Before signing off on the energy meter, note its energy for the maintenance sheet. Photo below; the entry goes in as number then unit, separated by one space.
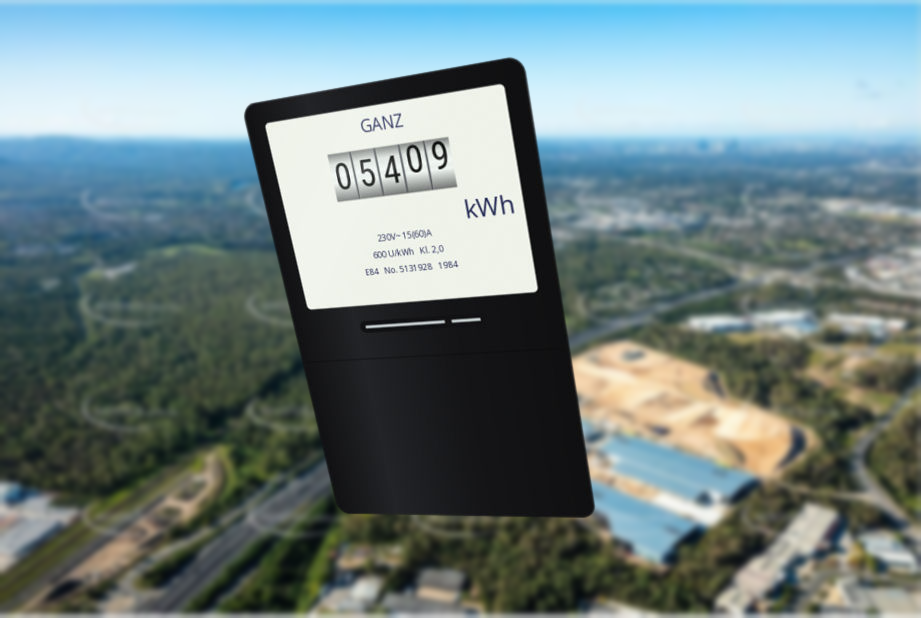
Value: 5409 kWh
